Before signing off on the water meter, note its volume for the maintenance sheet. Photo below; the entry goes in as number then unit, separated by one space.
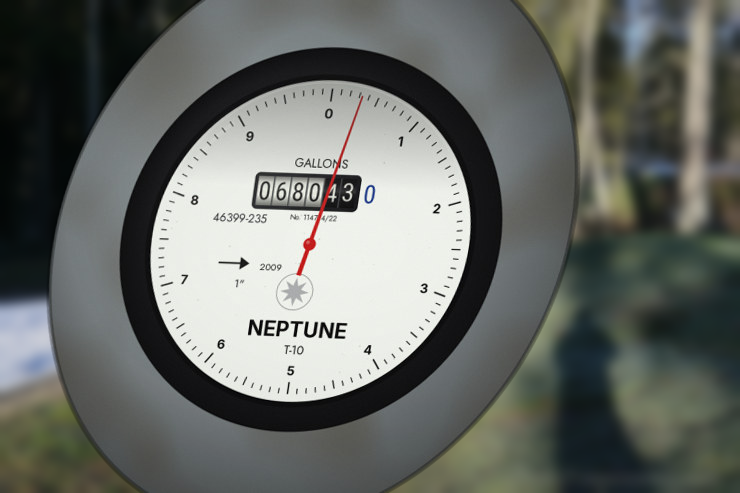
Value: 680430.3 gal
